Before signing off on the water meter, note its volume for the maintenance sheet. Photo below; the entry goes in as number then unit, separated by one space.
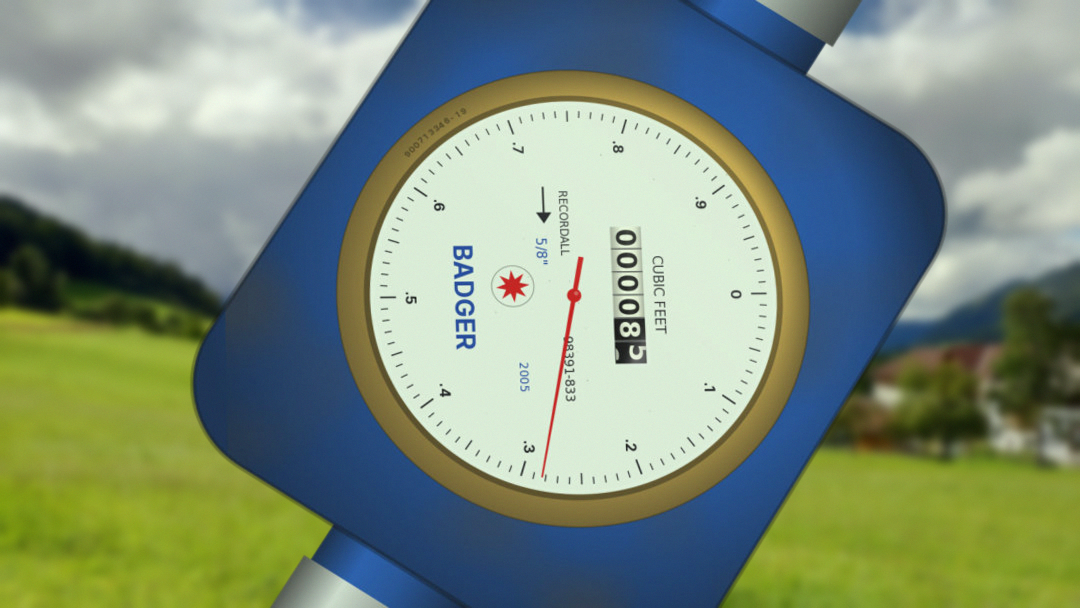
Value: 85.28 ft³
